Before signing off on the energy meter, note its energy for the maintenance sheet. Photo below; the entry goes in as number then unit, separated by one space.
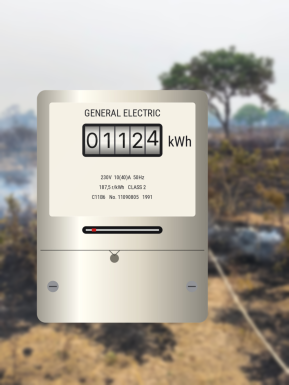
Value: 1124 kWh
